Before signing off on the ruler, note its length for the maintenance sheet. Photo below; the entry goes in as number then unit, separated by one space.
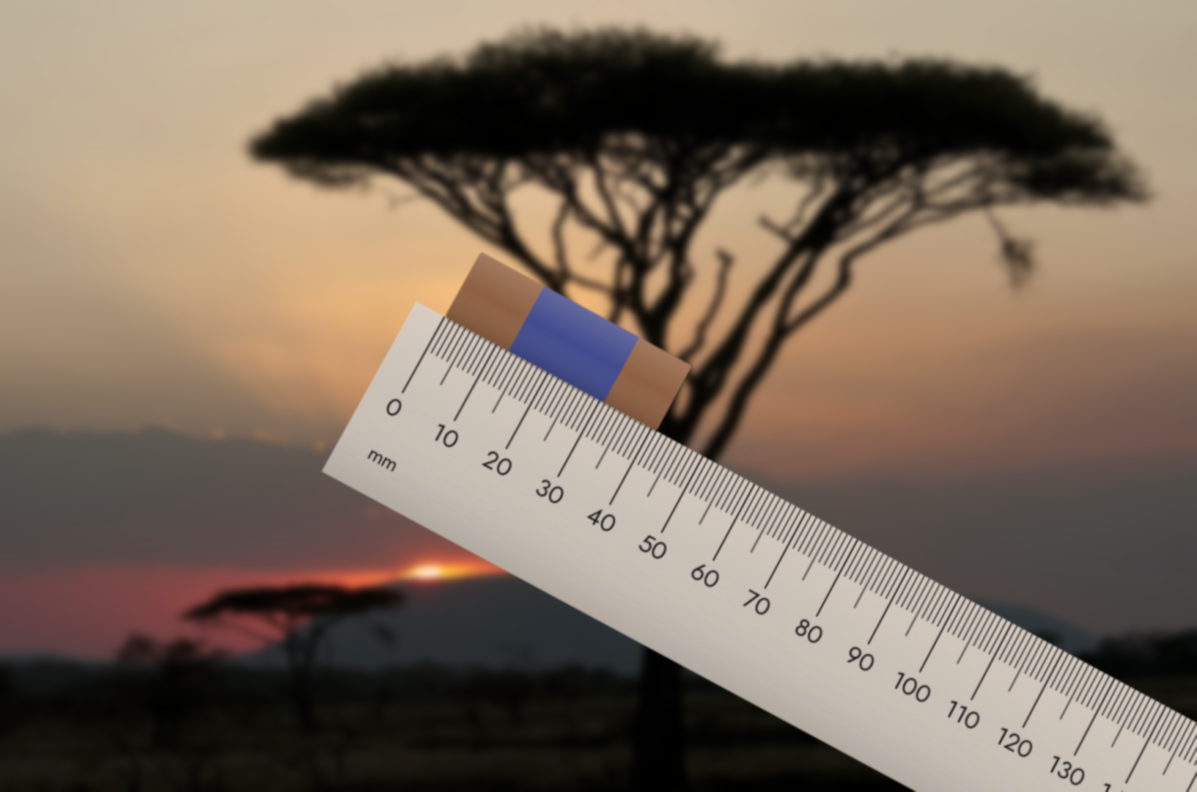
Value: 41 mm
